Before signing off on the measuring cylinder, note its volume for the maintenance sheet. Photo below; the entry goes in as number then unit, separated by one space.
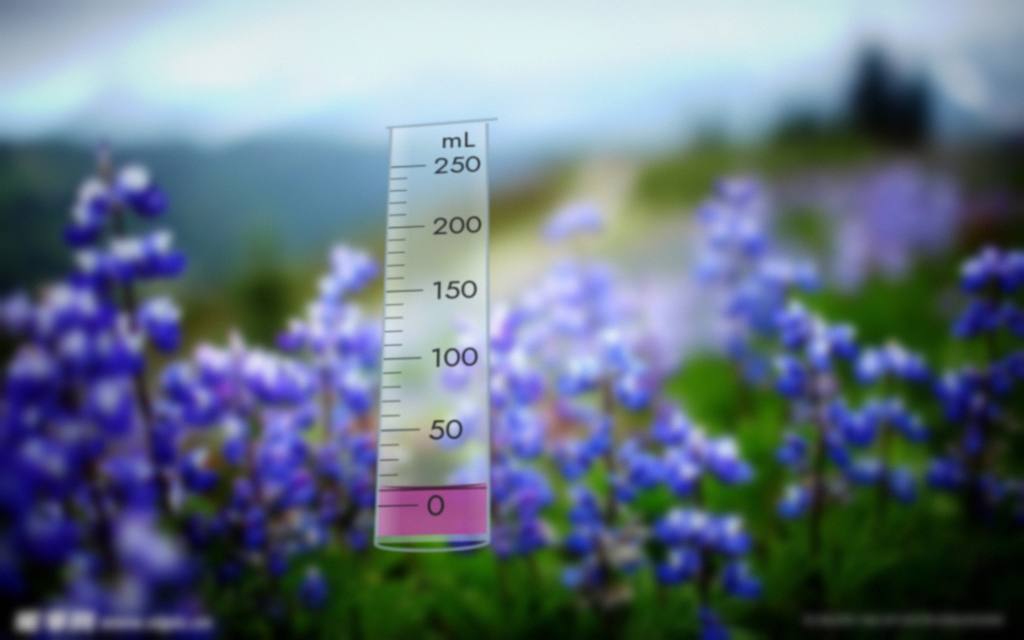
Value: 10 mL
